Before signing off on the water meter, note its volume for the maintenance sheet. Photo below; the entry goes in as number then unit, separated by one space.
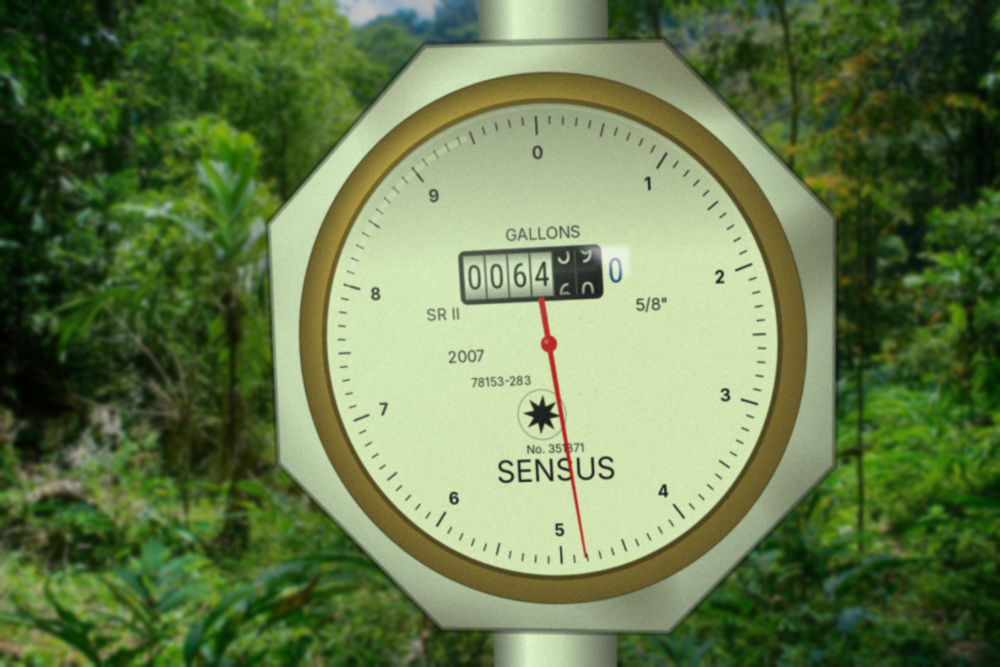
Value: 64594.8 gal
